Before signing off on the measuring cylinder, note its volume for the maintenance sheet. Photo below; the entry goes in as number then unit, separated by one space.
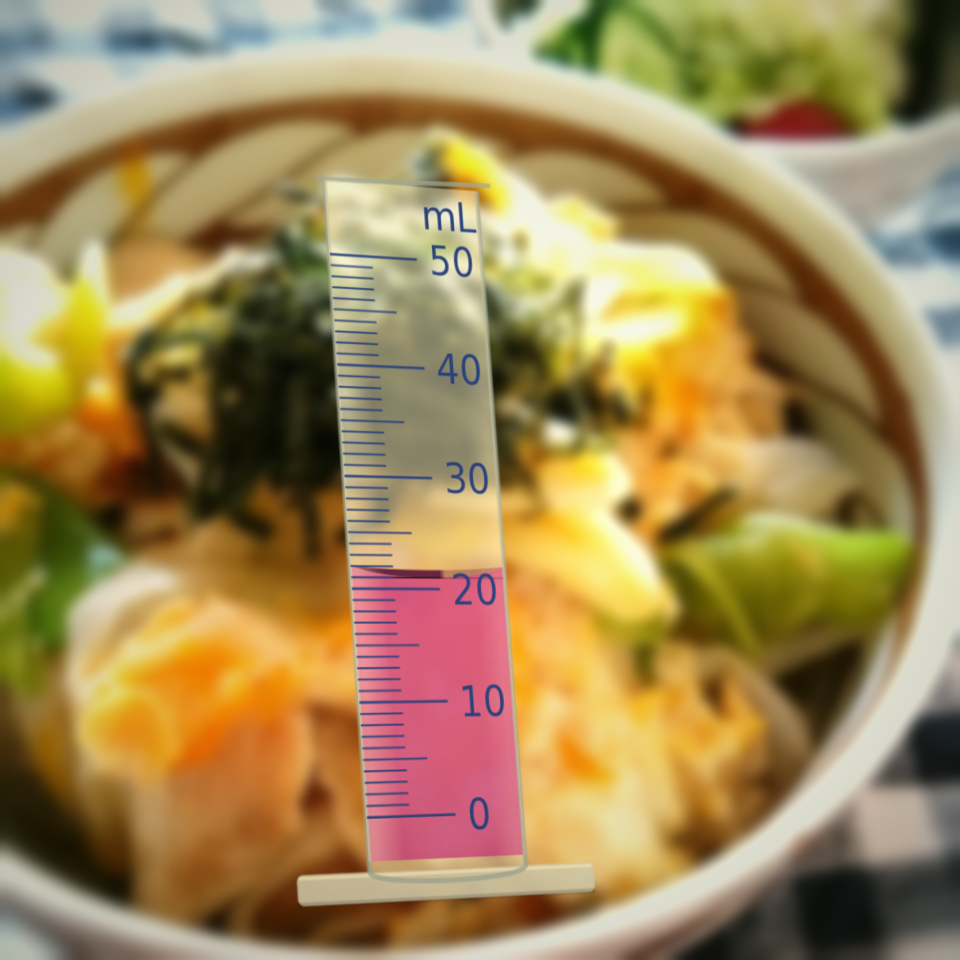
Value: 21 mL
